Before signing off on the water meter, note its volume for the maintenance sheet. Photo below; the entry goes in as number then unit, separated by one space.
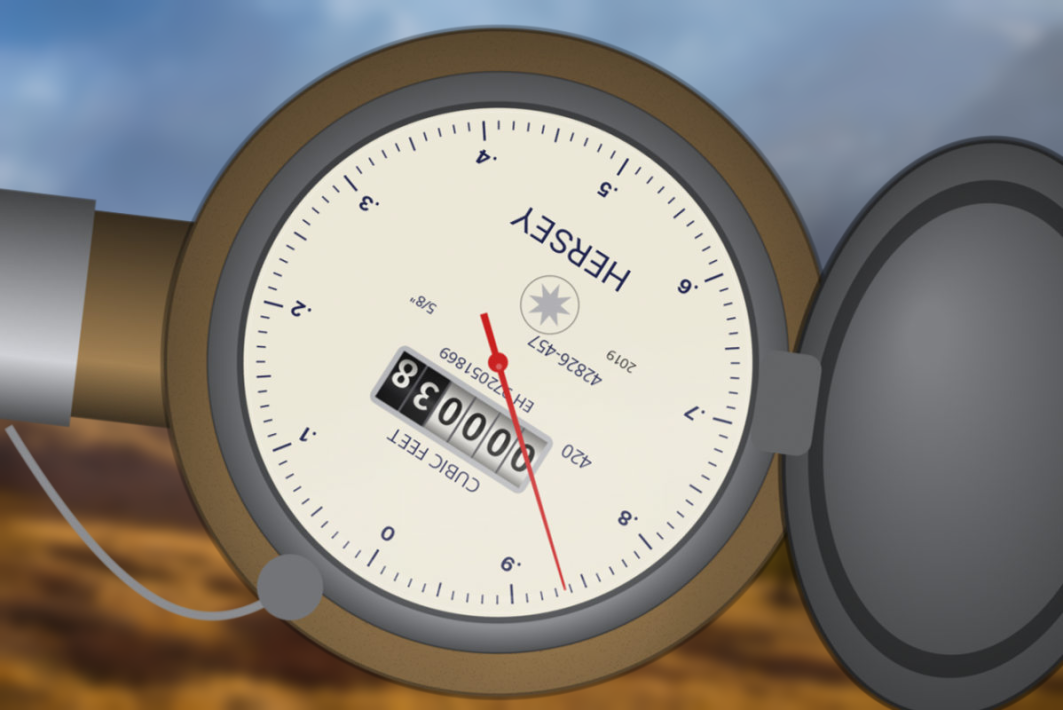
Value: 37.86 ft³
